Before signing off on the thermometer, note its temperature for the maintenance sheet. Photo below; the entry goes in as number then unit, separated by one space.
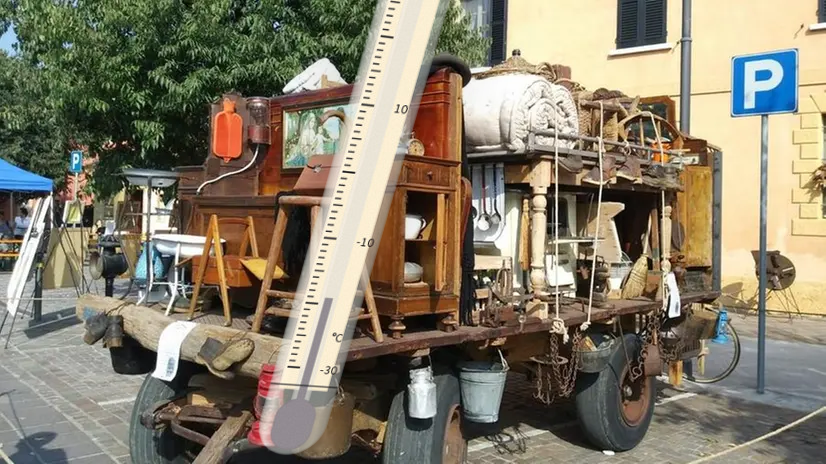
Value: -19 °C
